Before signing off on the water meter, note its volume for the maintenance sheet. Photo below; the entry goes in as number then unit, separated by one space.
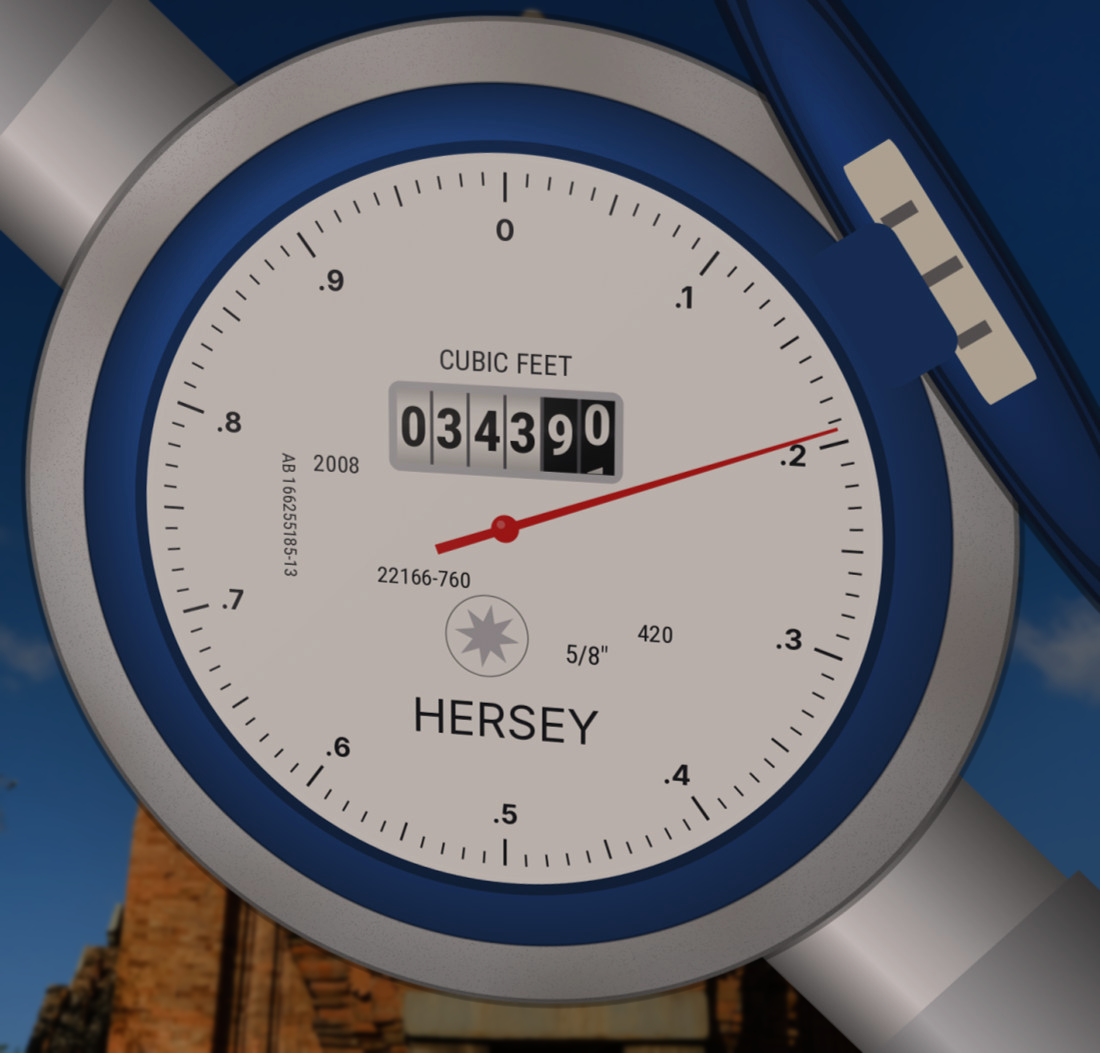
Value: 34390.19 ft³
